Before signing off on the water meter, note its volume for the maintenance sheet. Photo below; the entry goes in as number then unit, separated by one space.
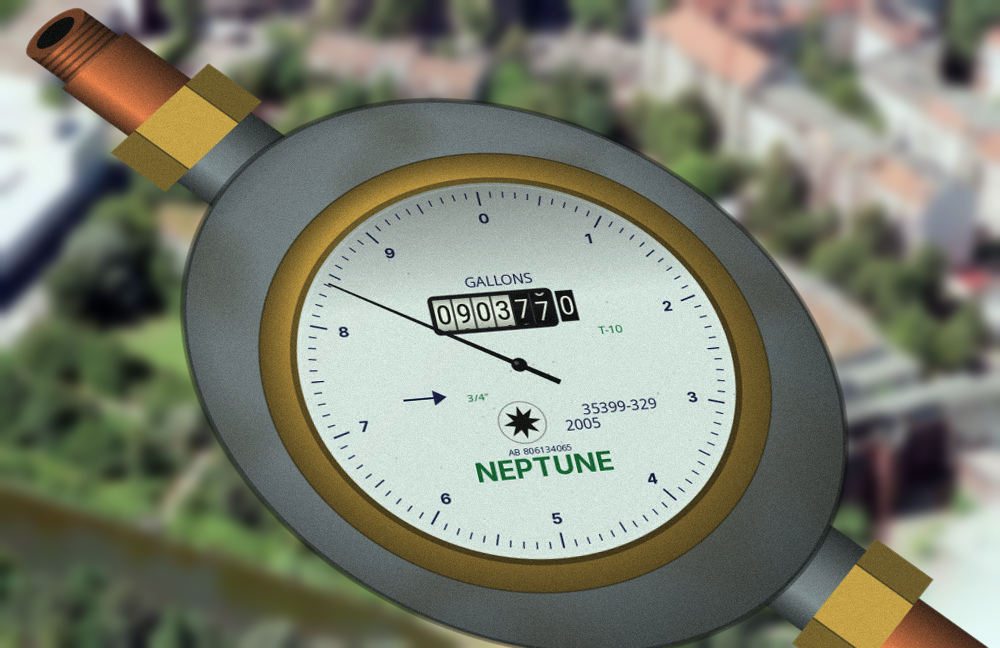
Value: 903768.4 gal
